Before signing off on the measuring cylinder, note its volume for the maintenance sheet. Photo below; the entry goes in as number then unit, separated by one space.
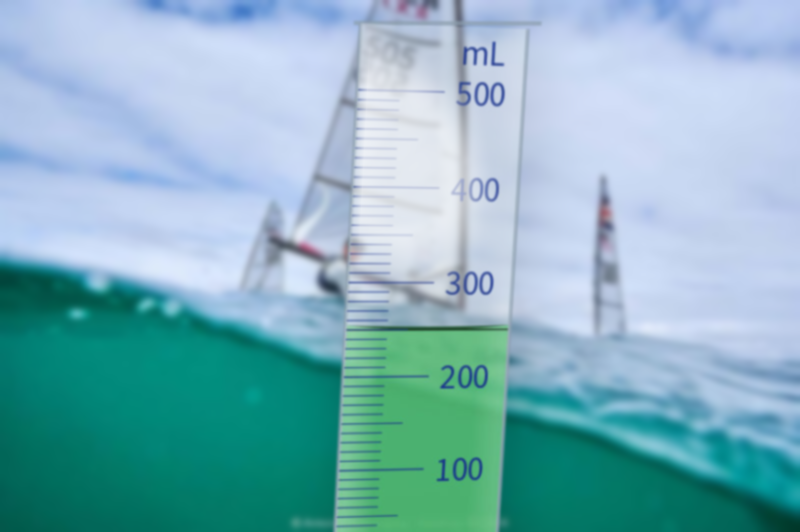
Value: 250 mL
